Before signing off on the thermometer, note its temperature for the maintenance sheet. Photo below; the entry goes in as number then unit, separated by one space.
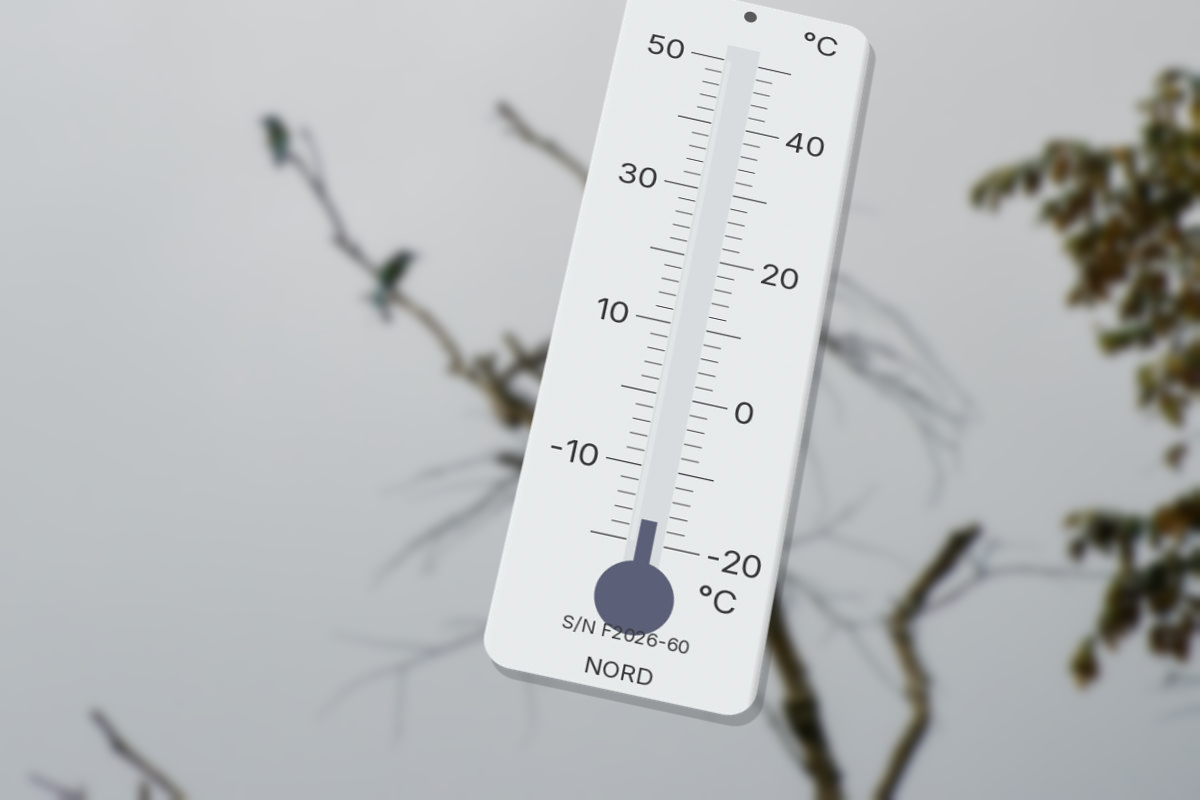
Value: -17 °C
